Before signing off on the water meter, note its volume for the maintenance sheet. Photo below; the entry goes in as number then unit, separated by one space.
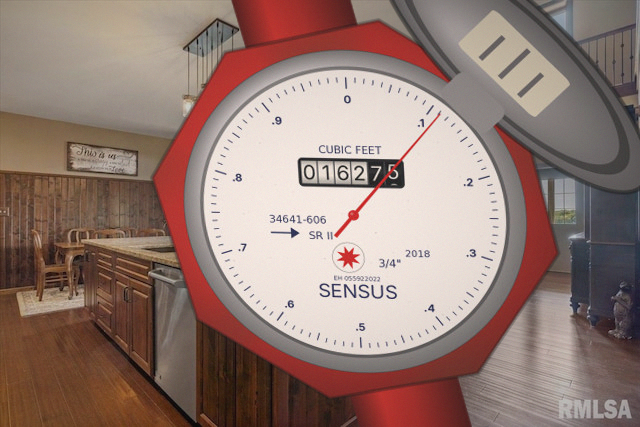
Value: 16275.11 ft³
